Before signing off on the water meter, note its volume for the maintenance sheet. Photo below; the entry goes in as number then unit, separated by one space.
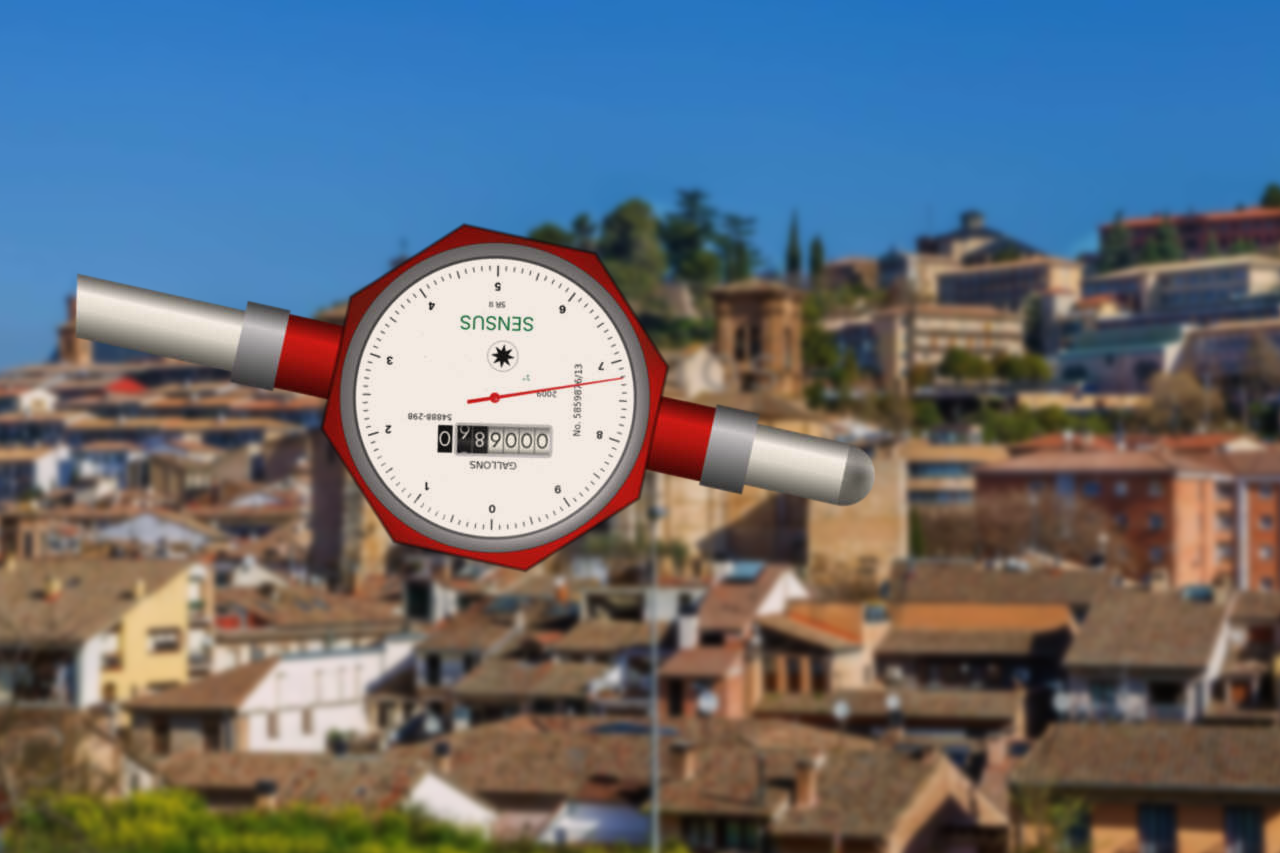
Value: 6857.2 gal
